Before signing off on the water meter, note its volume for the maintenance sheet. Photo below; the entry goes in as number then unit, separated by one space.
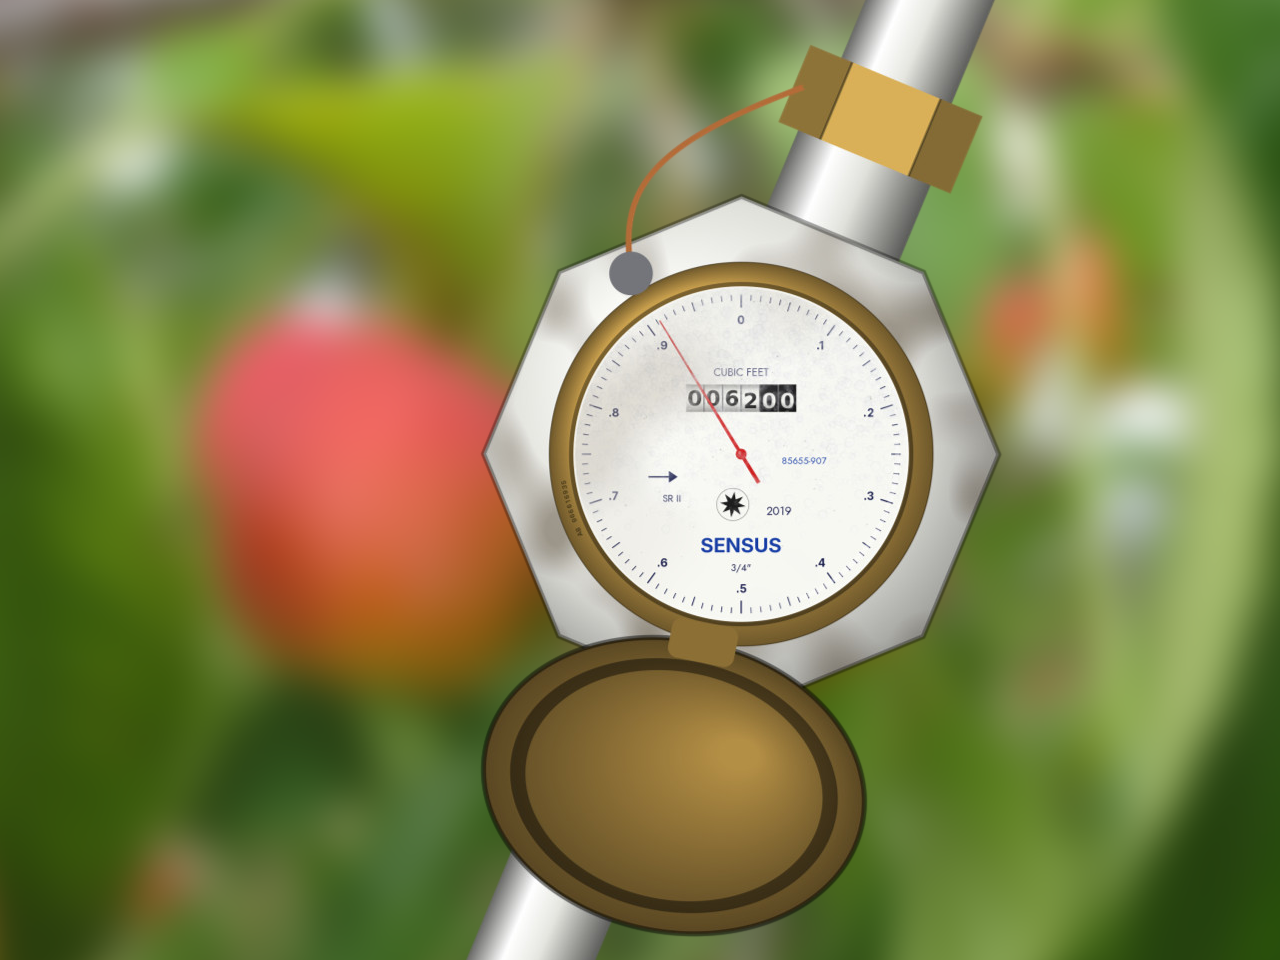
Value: 6199.91 ft³
